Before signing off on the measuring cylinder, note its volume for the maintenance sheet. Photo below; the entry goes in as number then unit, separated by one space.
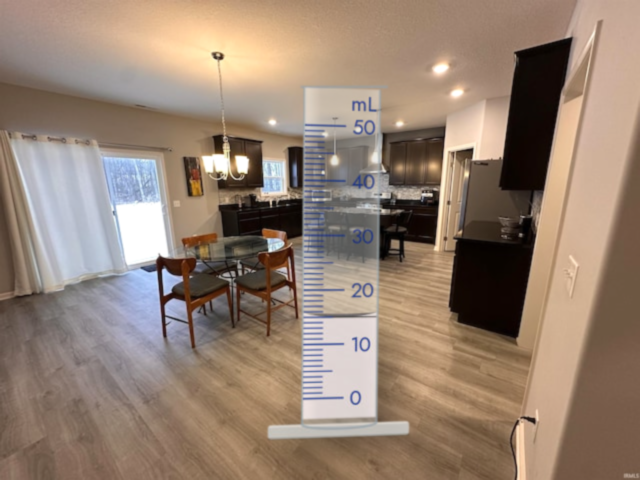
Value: 15 mL
